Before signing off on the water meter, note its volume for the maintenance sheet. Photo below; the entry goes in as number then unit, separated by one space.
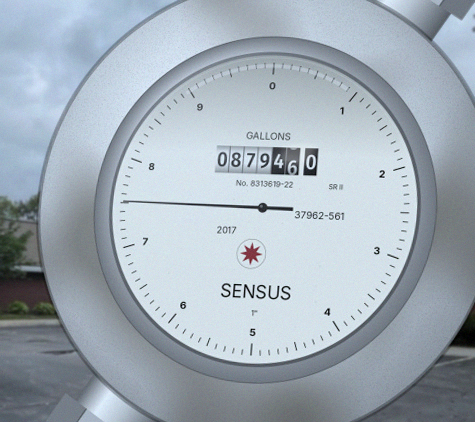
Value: 879457.5 gal
